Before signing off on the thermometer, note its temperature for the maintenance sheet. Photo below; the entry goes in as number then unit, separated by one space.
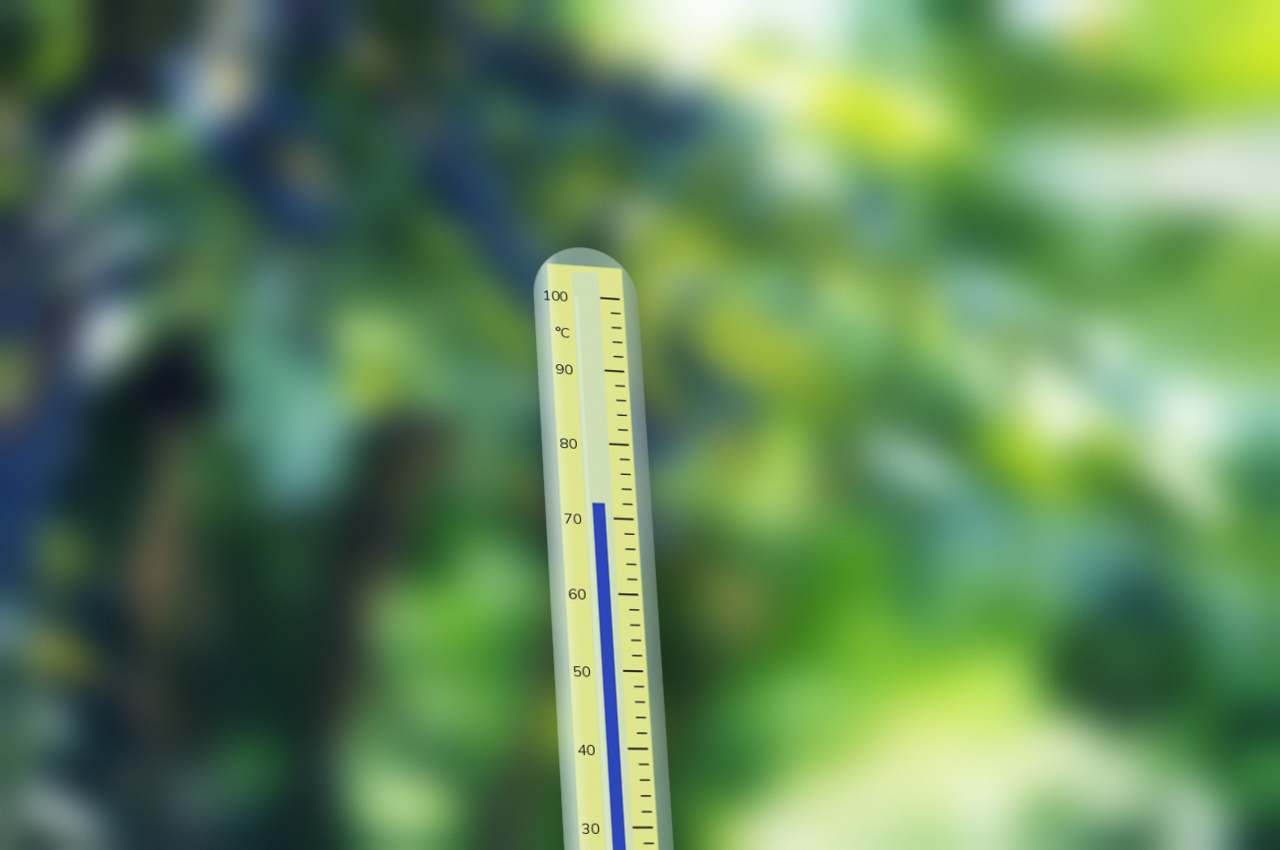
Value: 72 °C
